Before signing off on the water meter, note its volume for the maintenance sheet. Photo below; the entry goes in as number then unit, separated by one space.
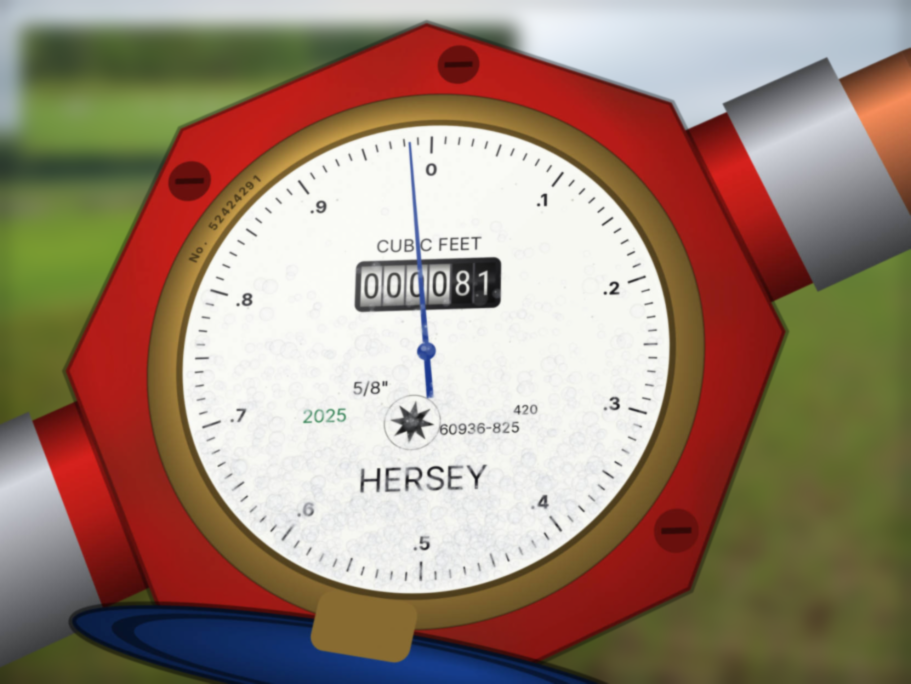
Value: 80.98 ft³
